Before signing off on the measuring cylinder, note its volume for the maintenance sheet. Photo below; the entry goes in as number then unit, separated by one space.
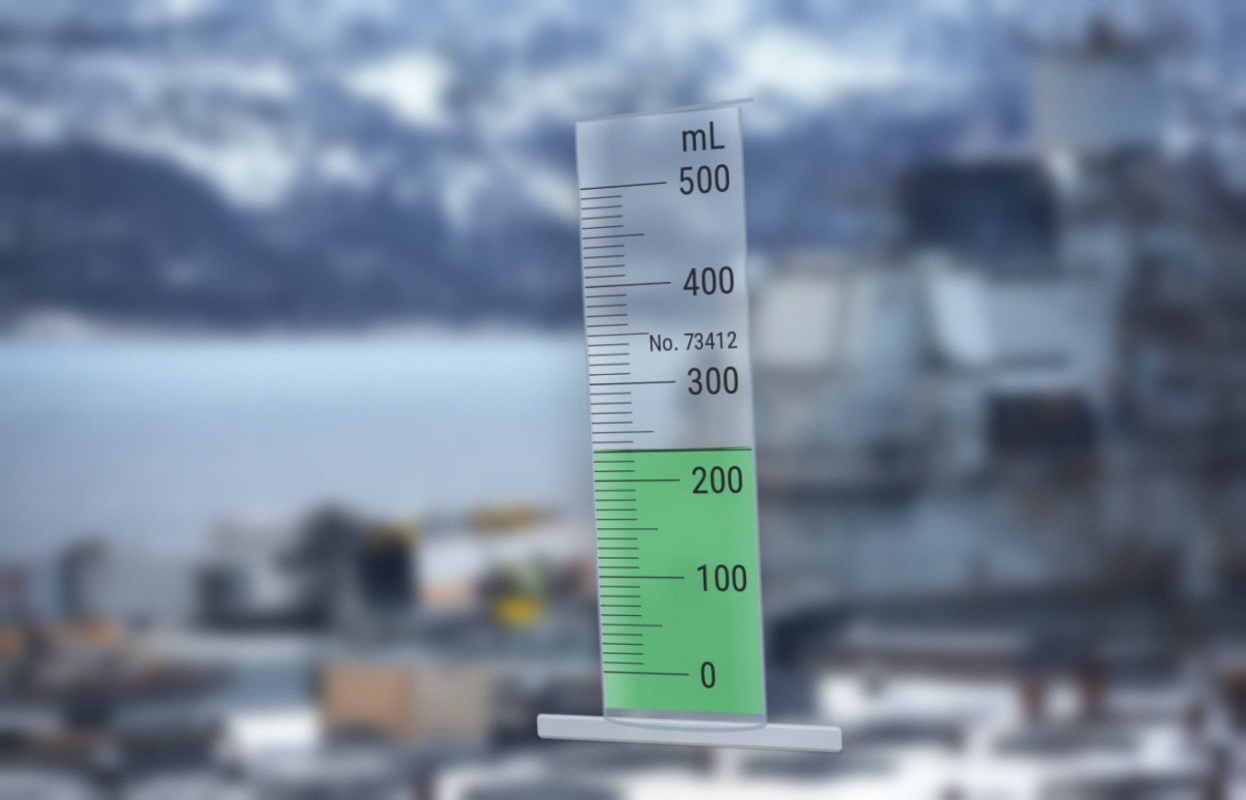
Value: 230 mL
